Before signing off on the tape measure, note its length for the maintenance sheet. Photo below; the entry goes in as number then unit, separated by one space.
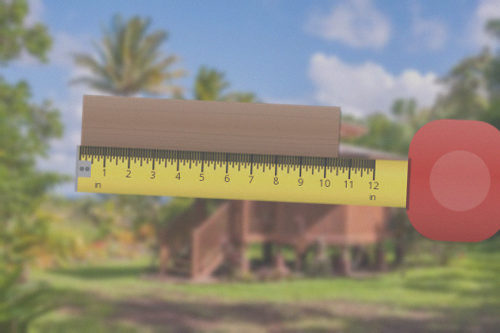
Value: 10.5 in
